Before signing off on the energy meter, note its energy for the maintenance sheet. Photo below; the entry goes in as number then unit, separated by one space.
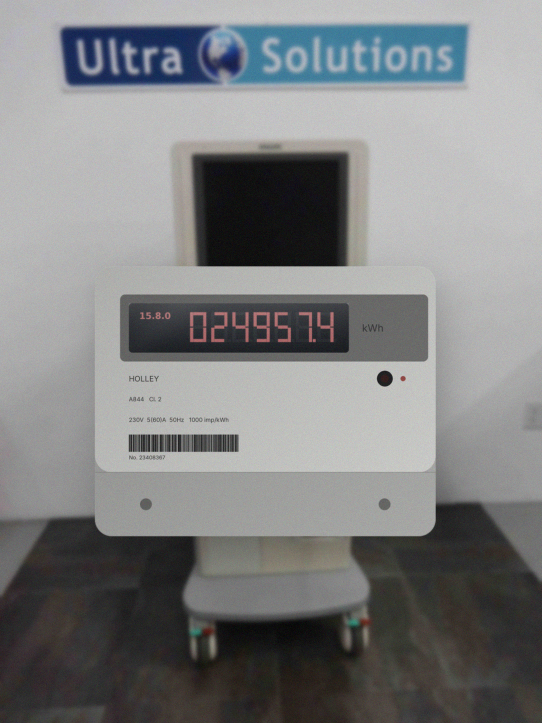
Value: 24957.4 kWh
